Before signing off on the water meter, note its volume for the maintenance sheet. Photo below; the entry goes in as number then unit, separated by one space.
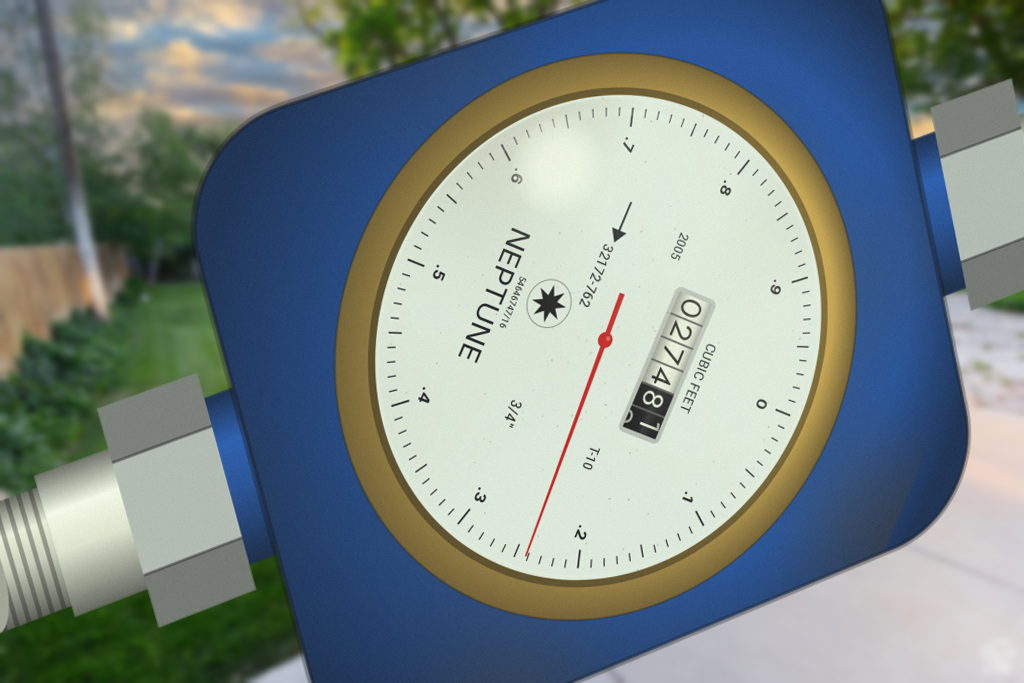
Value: 27481.24 ft³
